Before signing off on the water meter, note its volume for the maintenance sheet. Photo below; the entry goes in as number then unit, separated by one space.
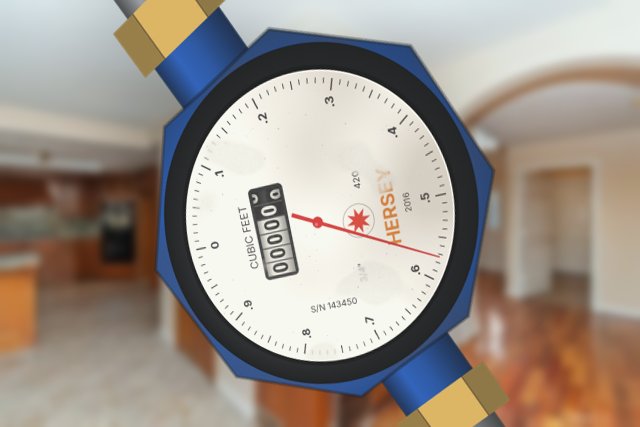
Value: 8.57 ft³
